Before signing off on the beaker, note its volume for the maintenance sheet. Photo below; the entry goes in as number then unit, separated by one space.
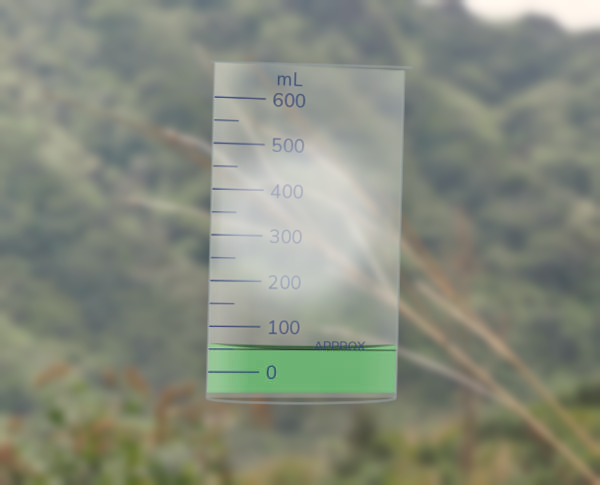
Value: 50 mL
